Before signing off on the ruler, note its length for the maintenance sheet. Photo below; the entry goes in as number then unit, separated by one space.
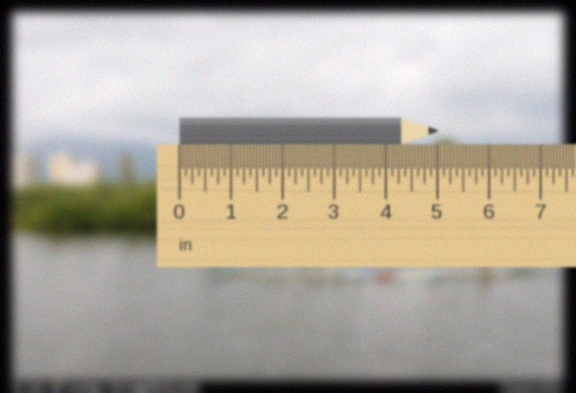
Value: 5 in
